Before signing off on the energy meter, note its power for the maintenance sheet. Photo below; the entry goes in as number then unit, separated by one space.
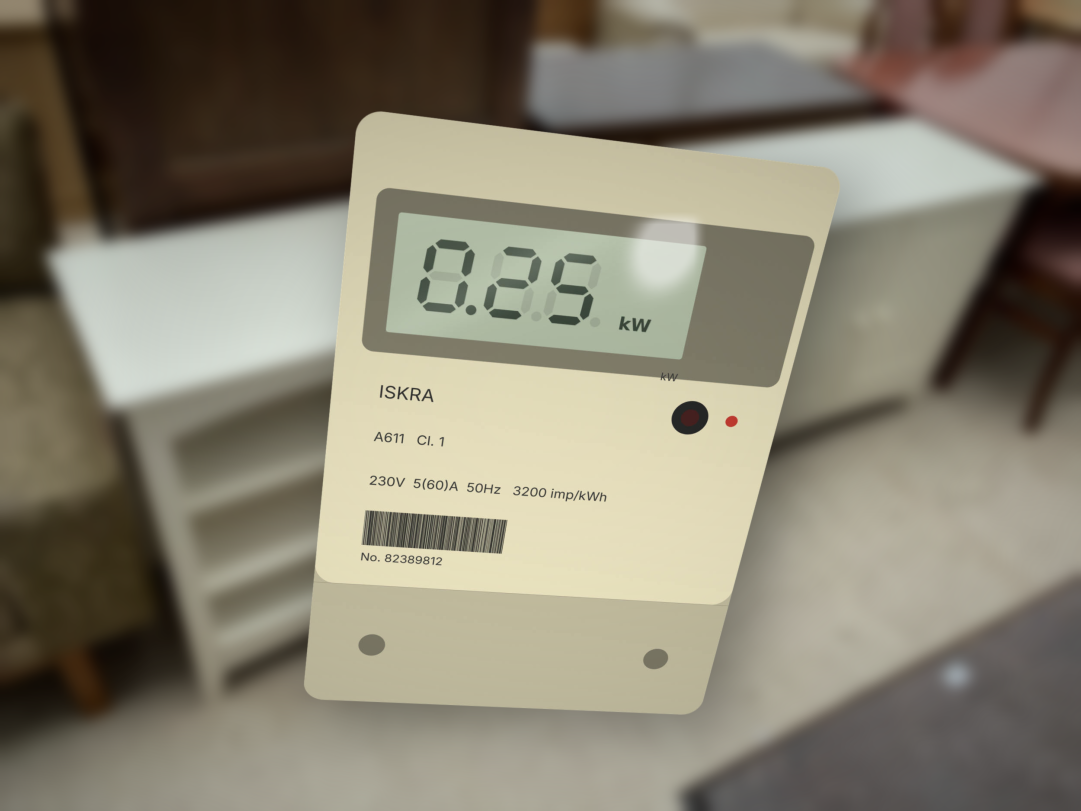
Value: 0.25 kW
